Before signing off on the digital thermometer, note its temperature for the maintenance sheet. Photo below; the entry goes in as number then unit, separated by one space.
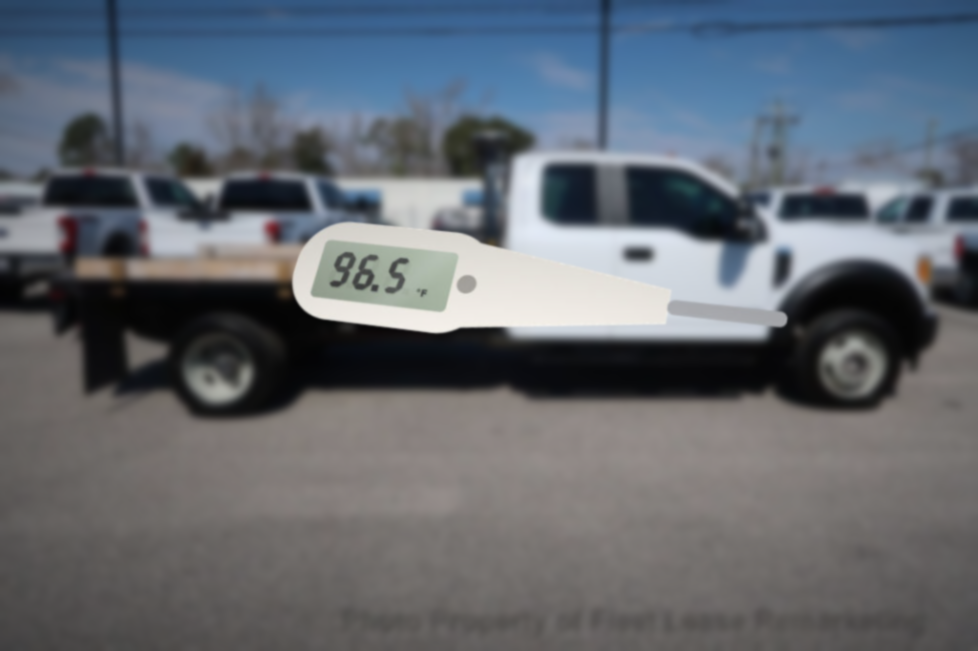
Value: 96.5 °F
